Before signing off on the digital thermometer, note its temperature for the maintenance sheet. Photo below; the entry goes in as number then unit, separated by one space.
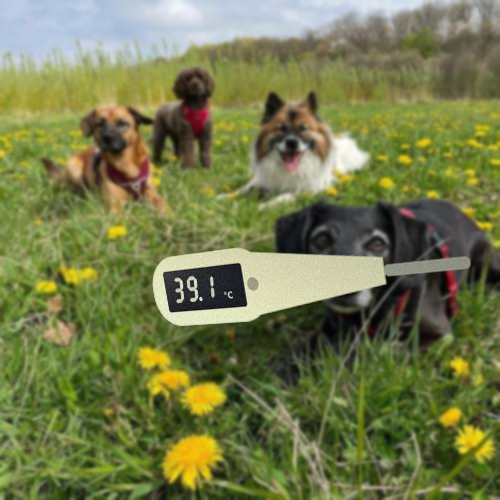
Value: 39.1 °C
